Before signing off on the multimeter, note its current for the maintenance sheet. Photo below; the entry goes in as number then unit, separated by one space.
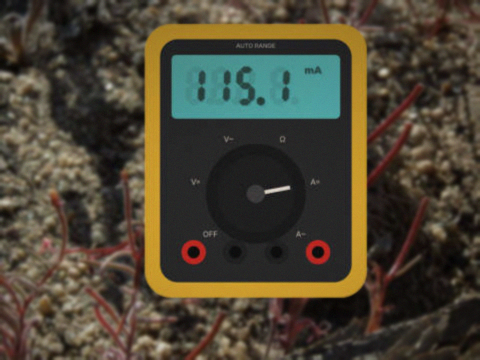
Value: 115.1 mA
